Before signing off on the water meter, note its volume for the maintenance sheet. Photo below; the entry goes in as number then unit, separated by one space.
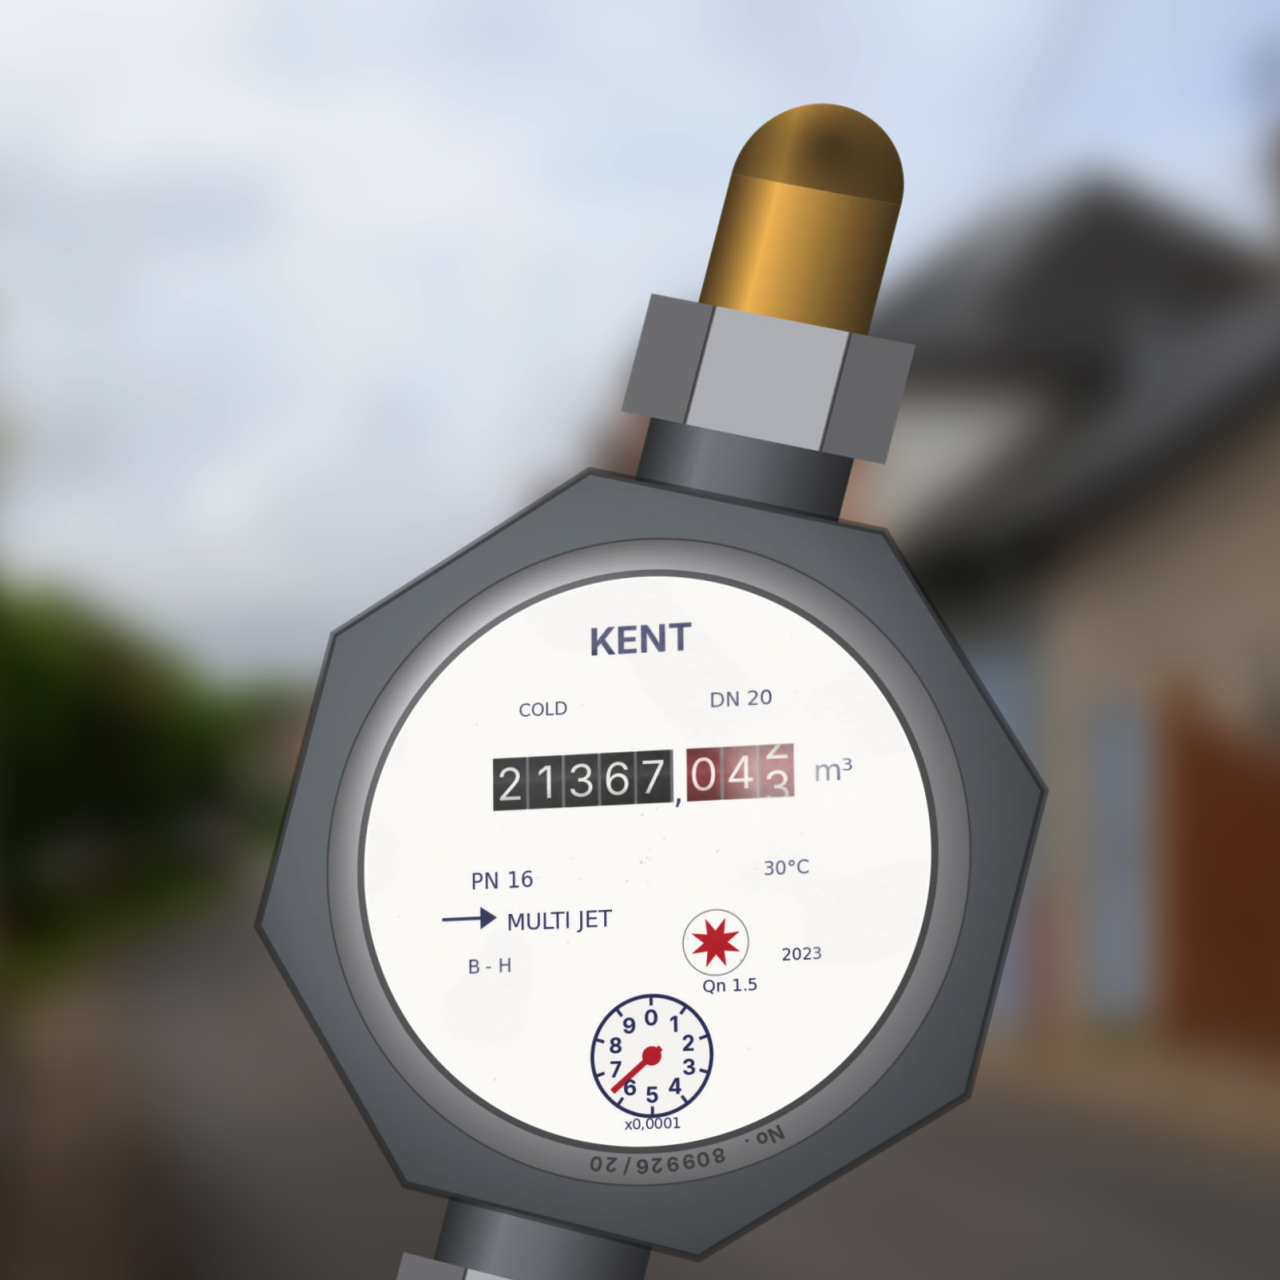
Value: 21367.0426 m³
